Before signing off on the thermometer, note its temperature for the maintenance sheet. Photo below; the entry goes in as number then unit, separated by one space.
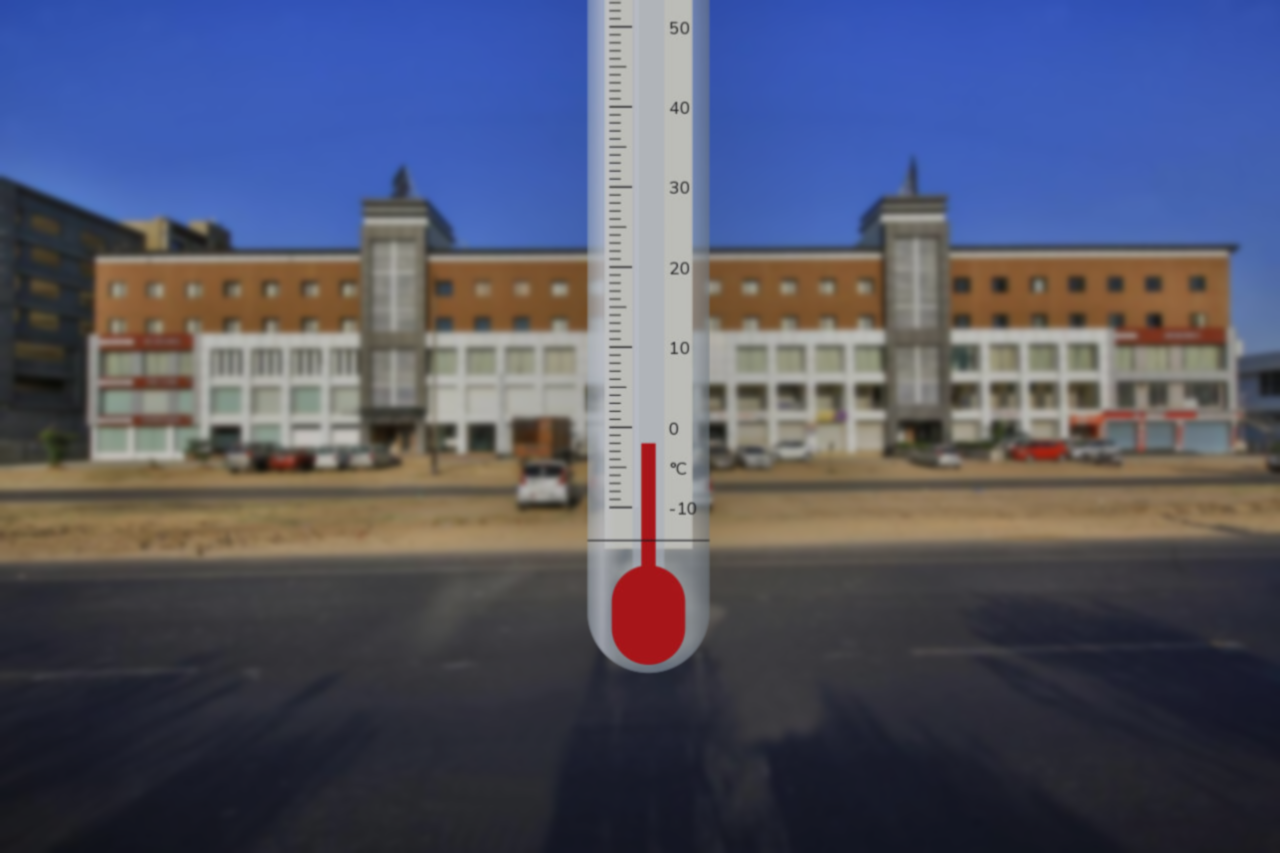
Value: -2 °C
